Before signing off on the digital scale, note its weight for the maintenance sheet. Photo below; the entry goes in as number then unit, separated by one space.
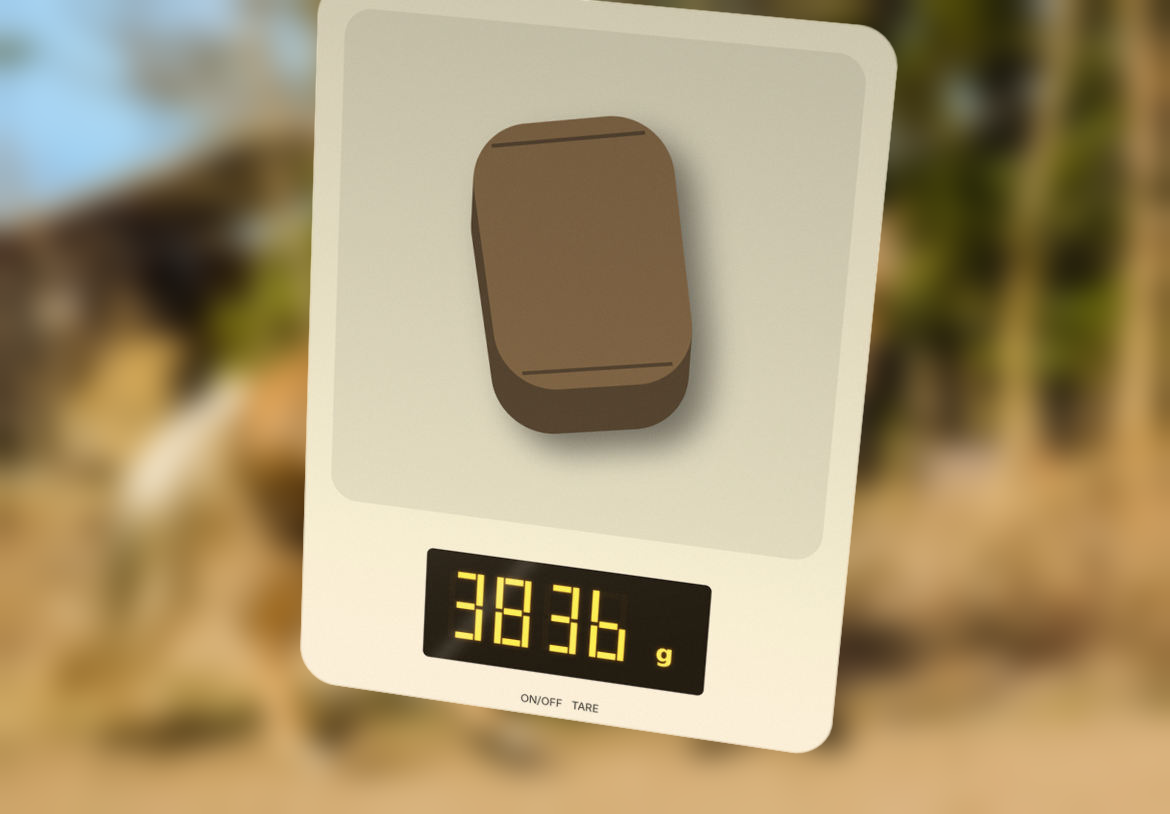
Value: 3836 g
